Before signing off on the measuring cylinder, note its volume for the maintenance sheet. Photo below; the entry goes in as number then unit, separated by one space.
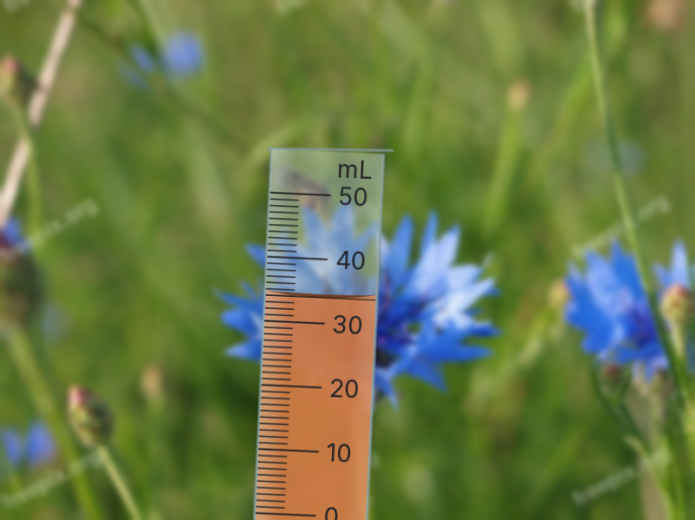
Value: 34 mL
